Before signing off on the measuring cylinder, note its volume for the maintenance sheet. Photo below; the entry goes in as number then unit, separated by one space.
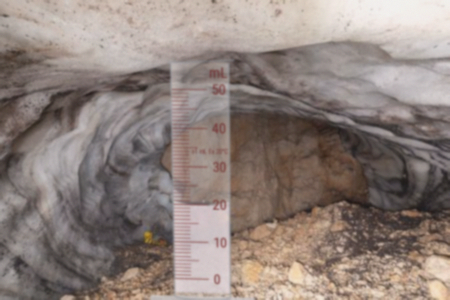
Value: 20 mL
